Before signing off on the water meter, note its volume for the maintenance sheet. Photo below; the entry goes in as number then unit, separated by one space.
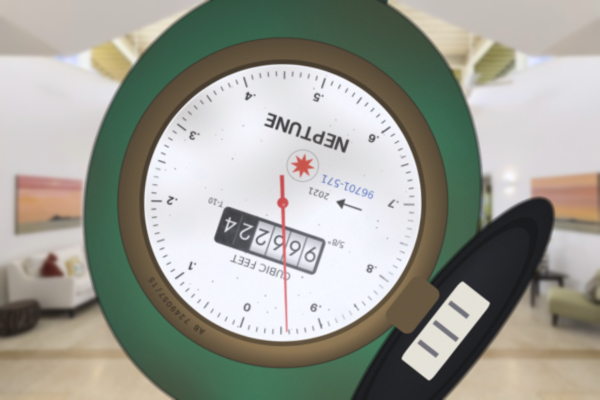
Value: 966223.94 ft³
